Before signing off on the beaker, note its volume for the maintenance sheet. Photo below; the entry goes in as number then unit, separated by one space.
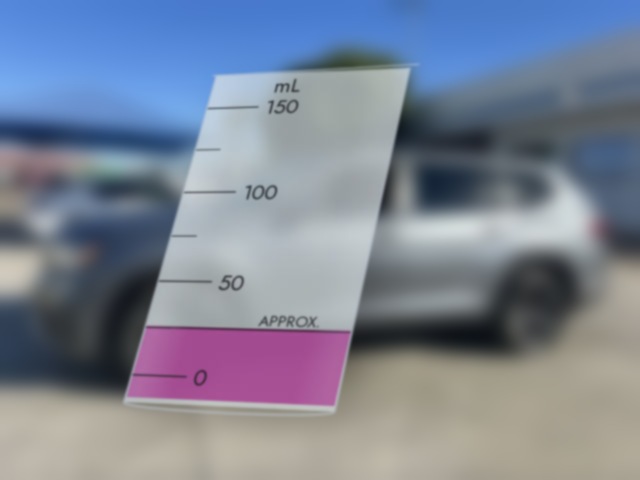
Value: 25 mL
